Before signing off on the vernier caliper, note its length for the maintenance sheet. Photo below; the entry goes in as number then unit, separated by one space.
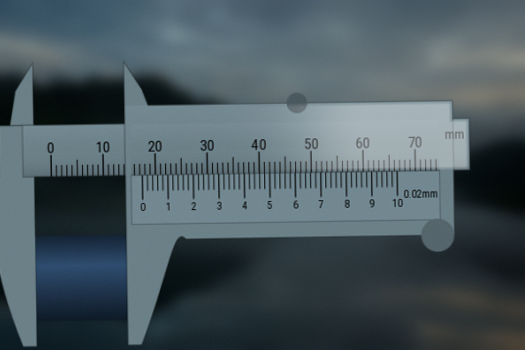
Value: 17.5 mm
